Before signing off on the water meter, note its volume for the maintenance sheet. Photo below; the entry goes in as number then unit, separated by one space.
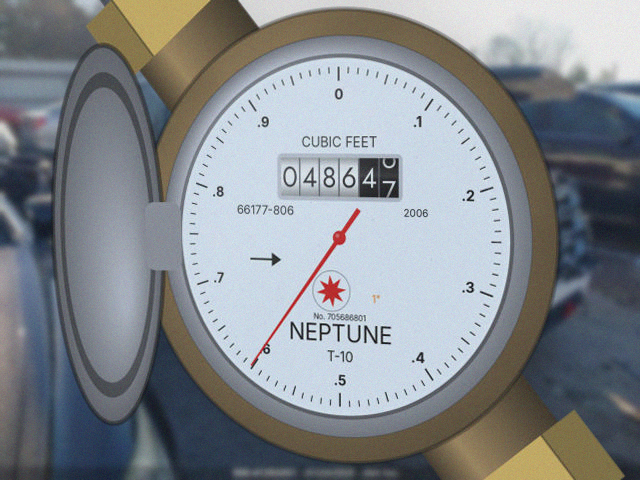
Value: 48646.60 ft³
